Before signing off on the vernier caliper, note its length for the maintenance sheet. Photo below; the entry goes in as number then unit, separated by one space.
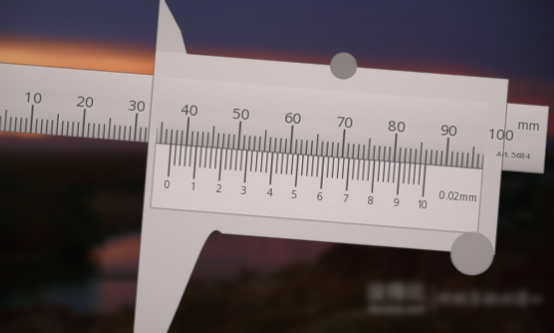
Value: 37.0 mm
